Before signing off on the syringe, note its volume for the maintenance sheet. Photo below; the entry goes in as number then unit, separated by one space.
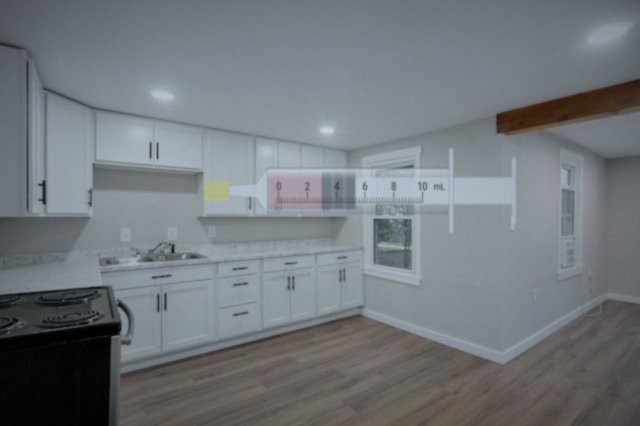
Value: 3 mL
